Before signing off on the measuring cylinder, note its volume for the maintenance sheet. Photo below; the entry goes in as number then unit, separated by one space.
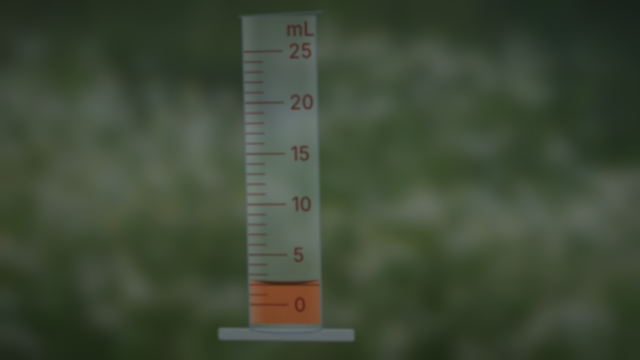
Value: 2 mL
